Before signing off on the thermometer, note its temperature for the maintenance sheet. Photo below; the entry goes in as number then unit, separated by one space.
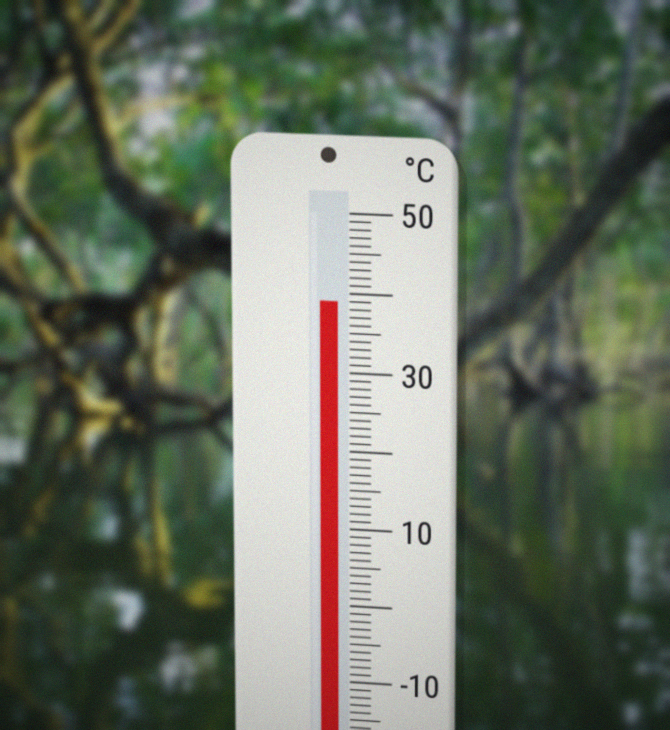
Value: 39 °C
